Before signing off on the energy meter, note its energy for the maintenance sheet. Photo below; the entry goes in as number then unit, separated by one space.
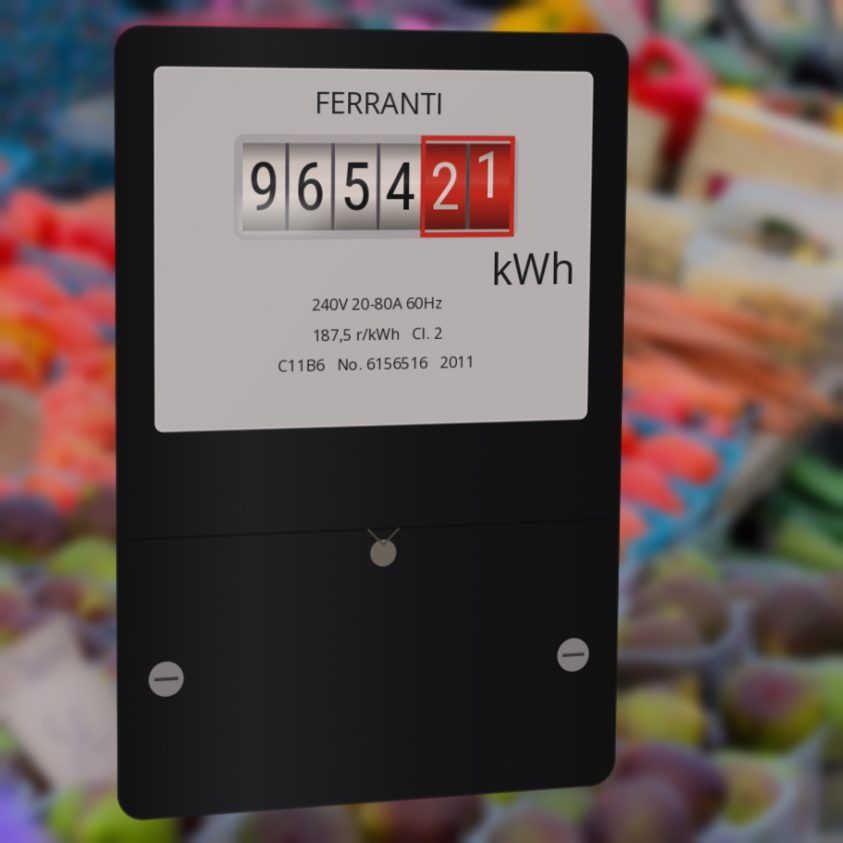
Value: 9654.21 kWh
